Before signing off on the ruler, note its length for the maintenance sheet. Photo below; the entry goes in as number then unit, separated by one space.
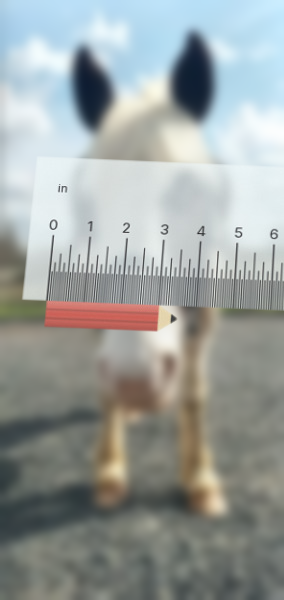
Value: 3.5 in
